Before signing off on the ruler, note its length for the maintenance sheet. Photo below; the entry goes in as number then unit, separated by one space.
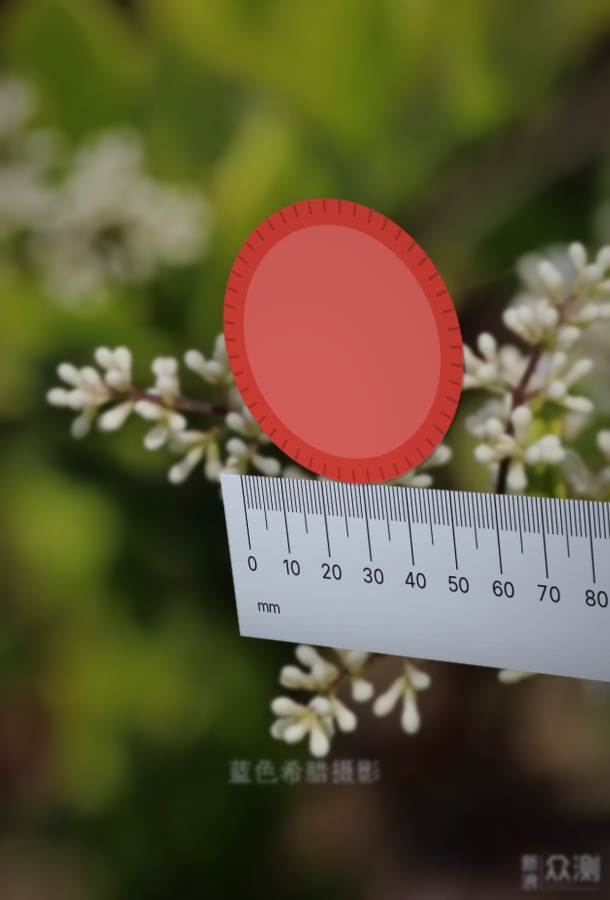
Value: 56 mm
